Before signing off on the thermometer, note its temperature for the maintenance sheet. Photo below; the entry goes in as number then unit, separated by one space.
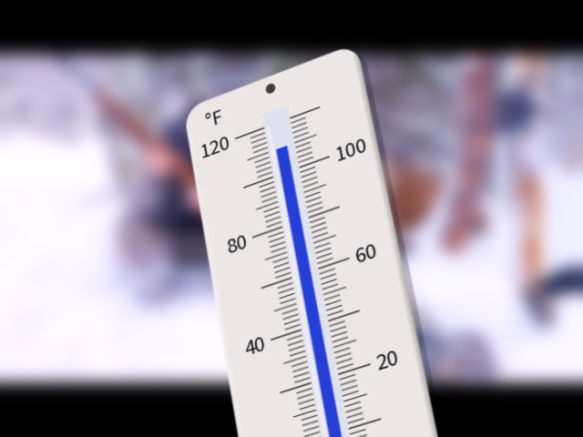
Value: 110 °F
